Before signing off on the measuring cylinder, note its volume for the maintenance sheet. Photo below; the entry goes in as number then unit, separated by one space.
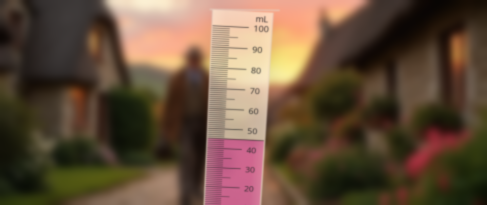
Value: 45 mL
